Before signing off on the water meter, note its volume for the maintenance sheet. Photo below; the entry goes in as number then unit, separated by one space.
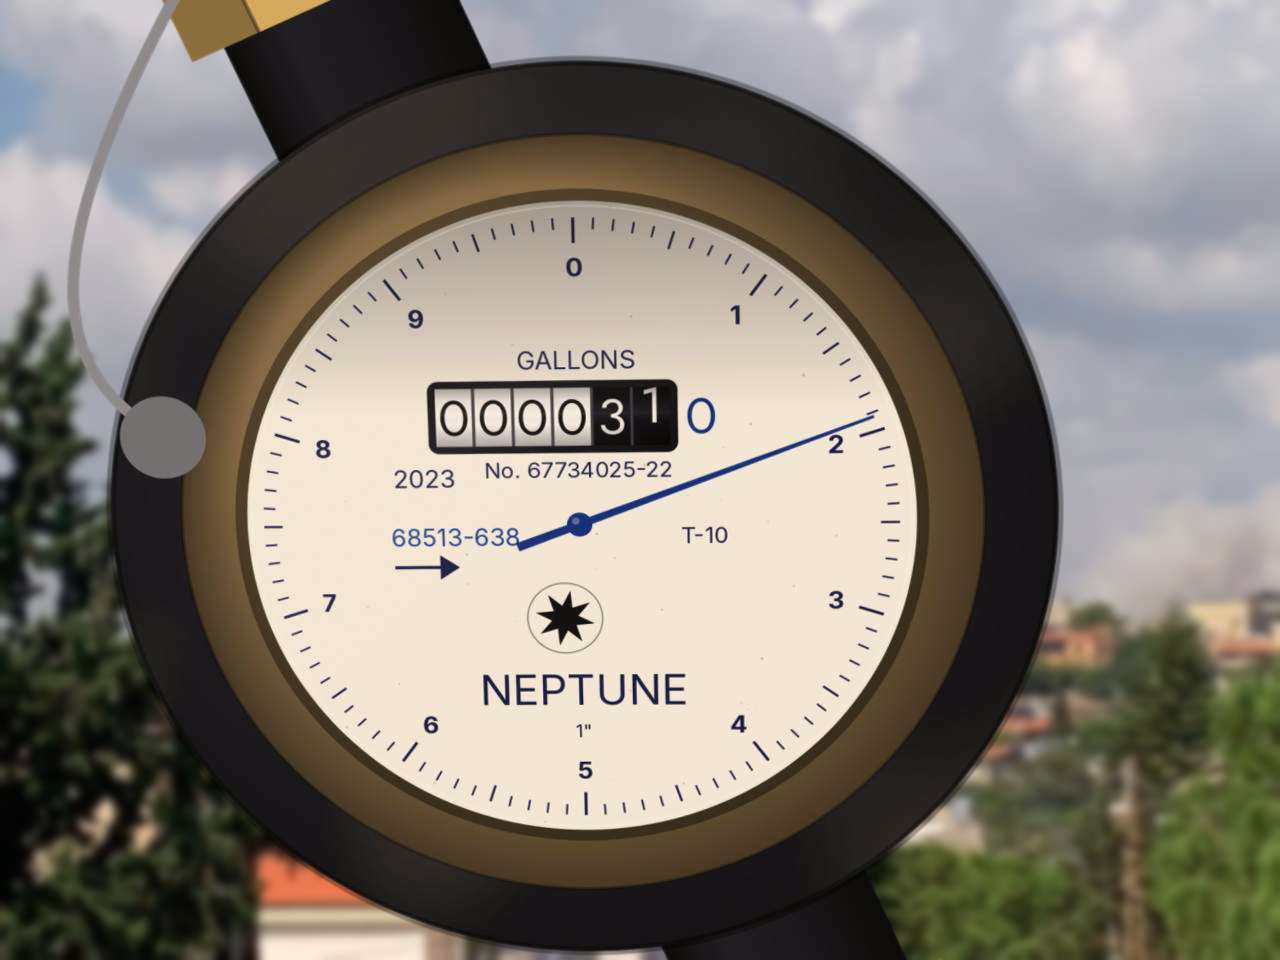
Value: 311.9 gal
